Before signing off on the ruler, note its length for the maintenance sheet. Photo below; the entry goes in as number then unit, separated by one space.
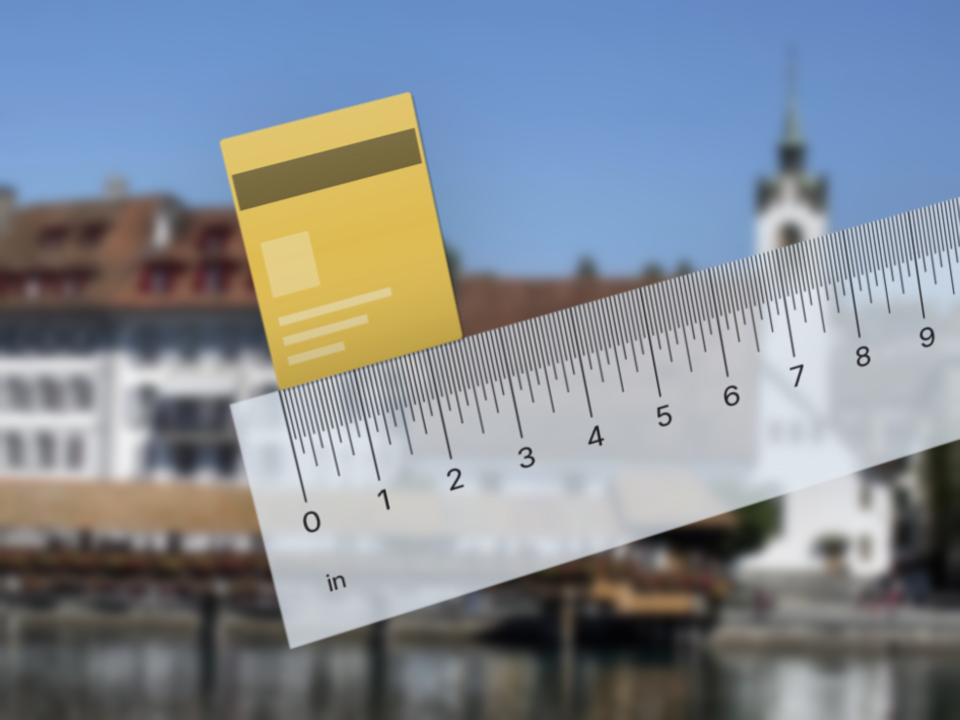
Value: 2.5 in
